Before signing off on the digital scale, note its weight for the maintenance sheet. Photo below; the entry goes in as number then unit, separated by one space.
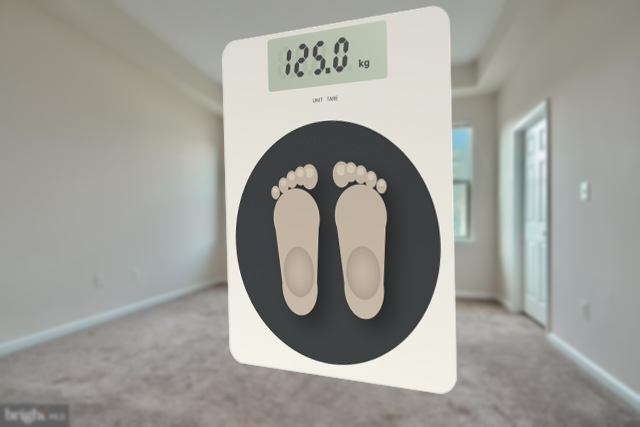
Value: 125.0 kg
